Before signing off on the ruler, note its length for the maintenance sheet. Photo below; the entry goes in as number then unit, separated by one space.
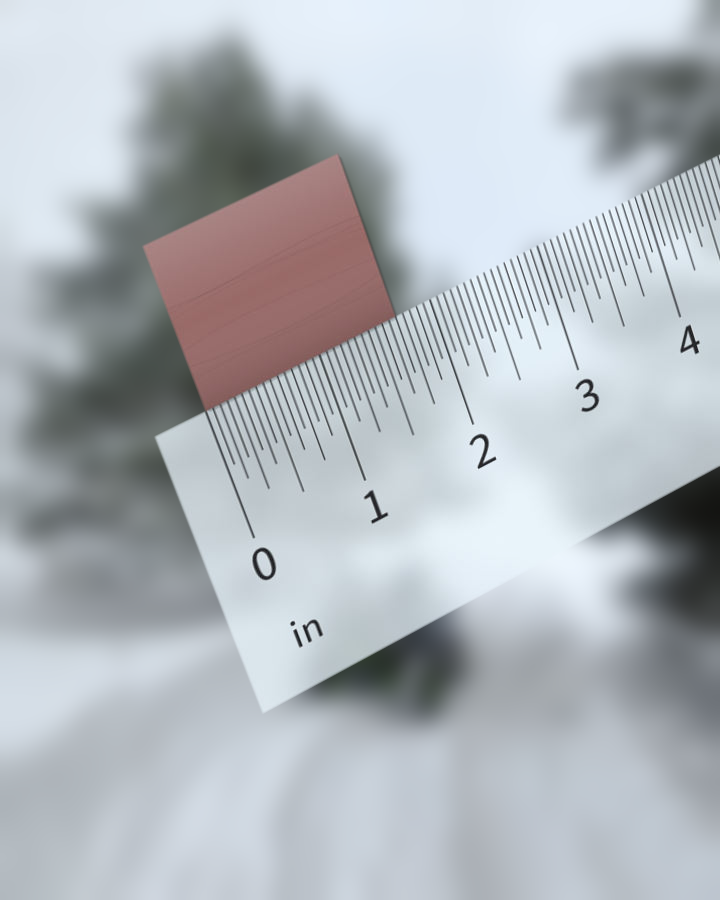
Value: 1.6875 in
